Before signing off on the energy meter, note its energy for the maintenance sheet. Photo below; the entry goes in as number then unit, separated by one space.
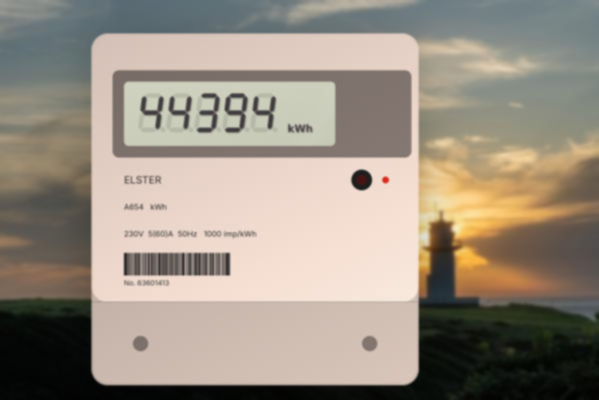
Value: 44394 kWh
